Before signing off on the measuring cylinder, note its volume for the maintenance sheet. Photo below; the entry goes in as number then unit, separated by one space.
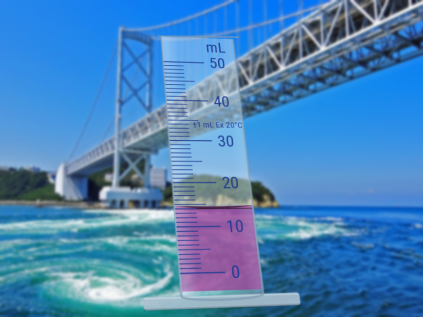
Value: 14 mL
